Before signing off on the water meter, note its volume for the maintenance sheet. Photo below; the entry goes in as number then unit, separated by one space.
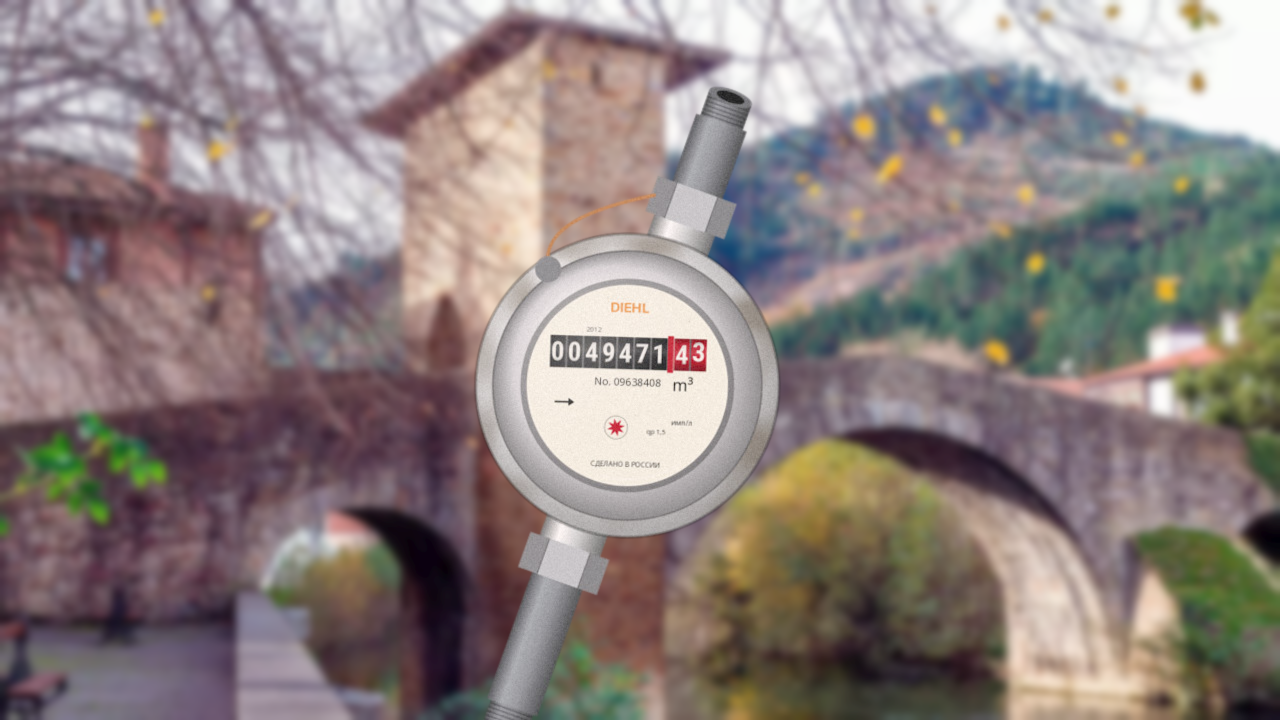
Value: 49471.43 m³
